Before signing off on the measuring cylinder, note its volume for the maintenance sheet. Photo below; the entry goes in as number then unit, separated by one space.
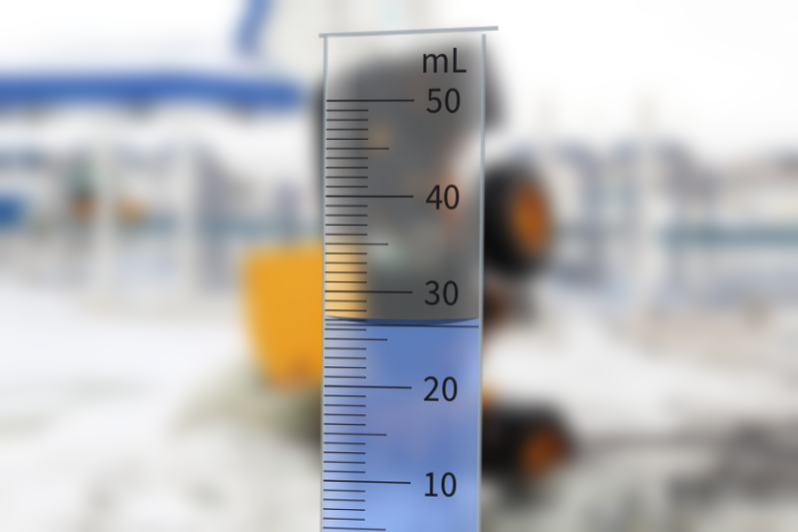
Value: 26.5 mL
